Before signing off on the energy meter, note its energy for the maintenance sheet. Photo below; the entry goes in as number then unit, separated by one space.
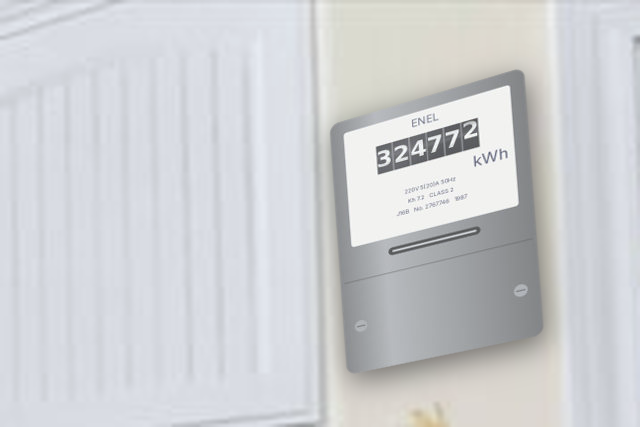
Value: 324772 kWh
